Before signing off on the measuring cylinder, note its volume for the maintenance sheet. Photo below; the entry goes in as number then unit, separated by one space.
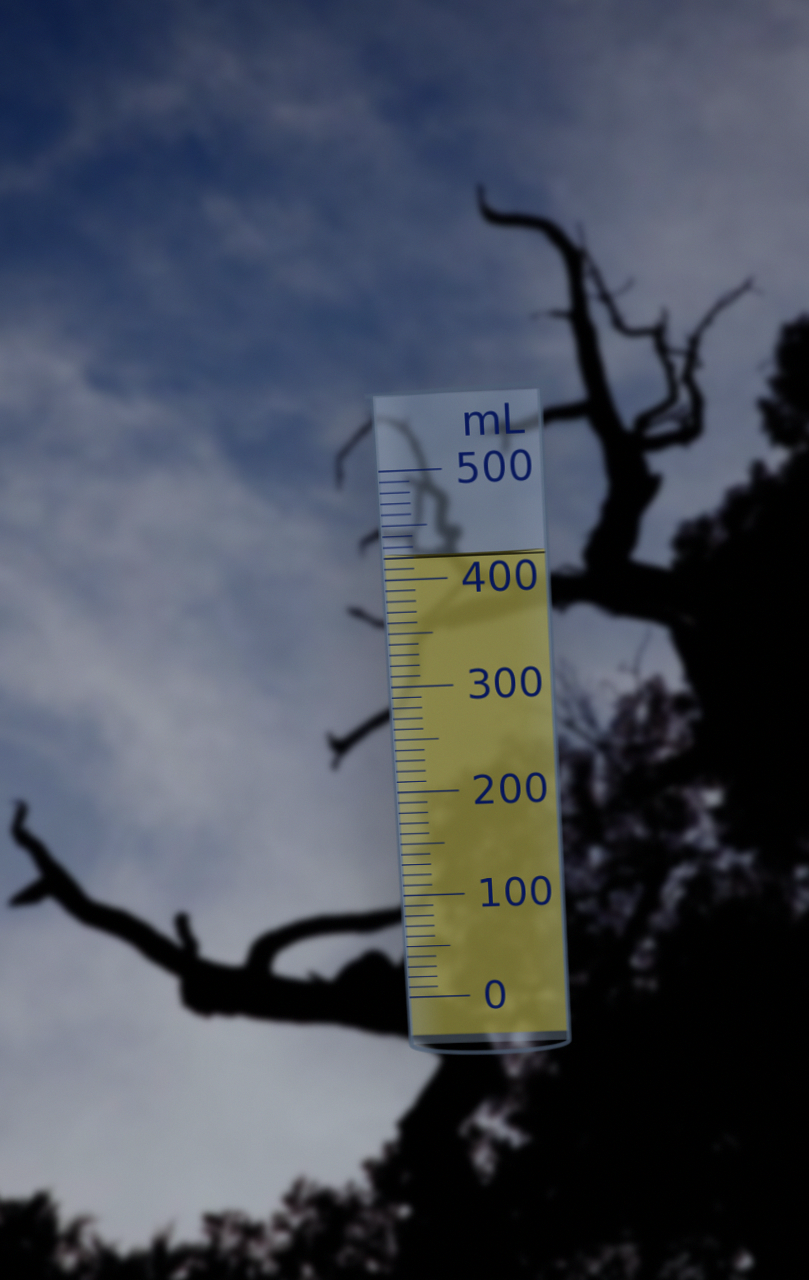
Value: 420 mL
